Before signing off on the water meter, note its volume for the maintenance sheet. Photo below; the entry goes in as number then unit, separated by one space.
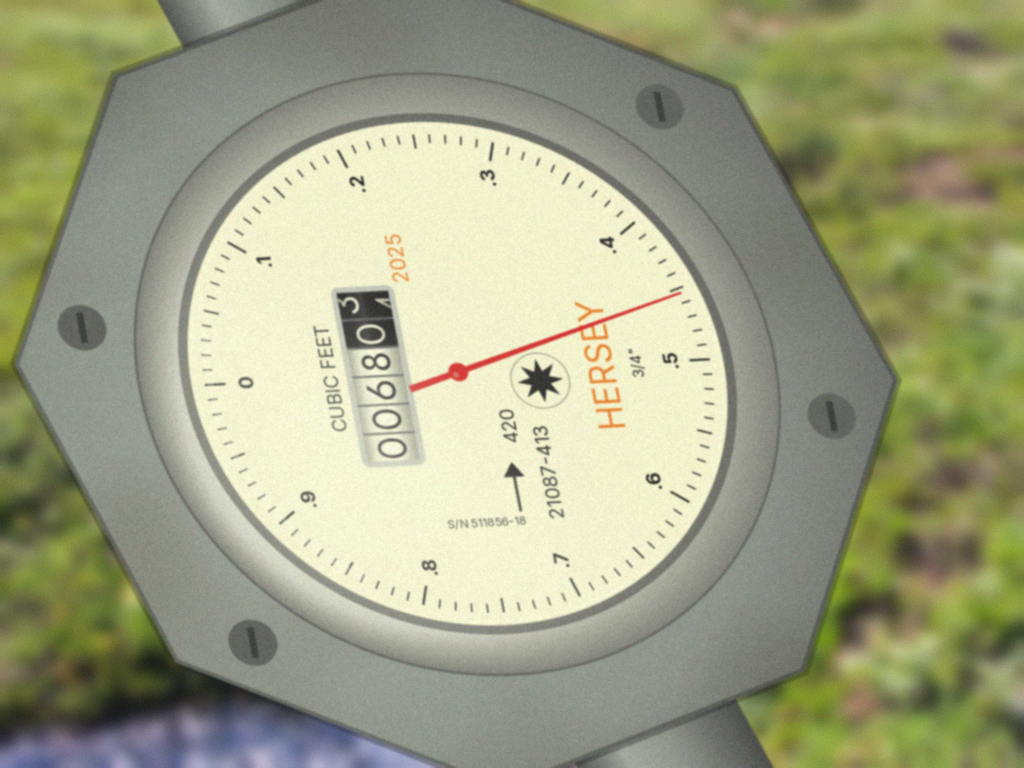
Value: 6803.45 ft³
